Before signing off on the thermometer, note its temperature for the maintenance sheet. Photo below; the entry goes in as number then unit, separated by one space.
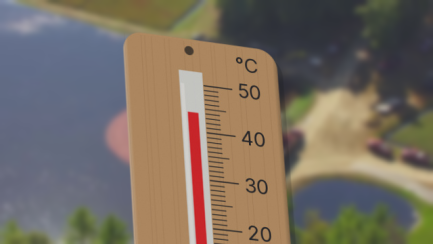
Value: 44 °C
